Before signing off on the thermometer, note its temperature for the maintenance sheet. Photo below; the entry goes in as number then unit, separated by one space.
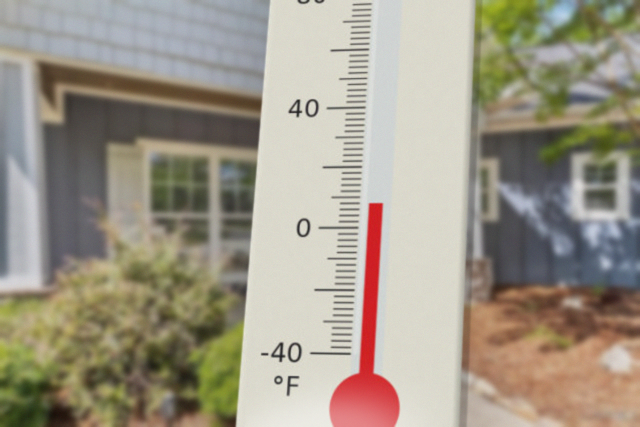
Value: 8 °F
